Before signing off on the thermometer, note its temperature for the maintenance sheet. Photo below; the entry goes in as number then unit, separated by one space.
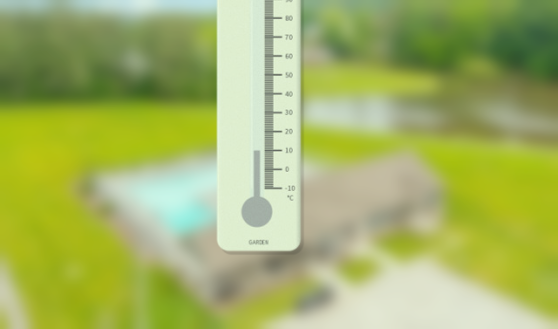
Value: 10 °C
